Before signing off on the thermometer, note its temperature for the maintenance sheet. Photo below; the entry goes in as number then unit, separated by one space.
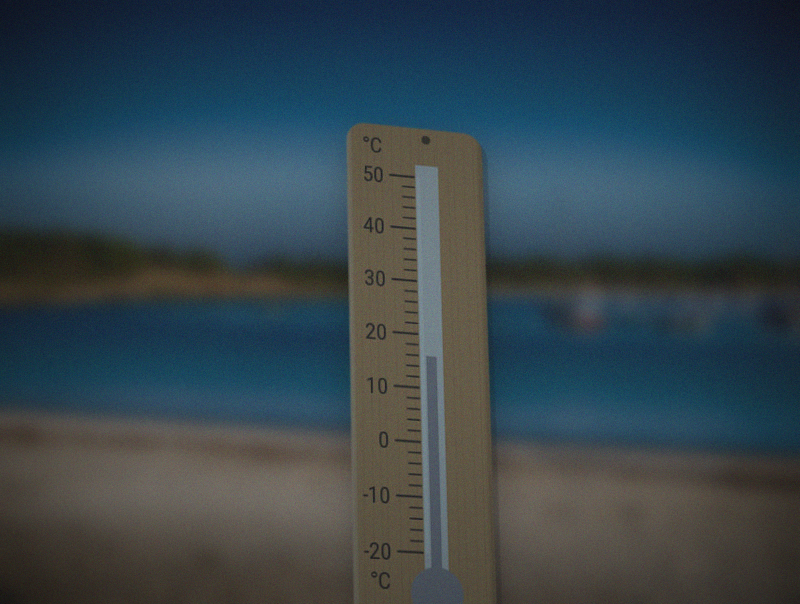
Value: 16 °C
